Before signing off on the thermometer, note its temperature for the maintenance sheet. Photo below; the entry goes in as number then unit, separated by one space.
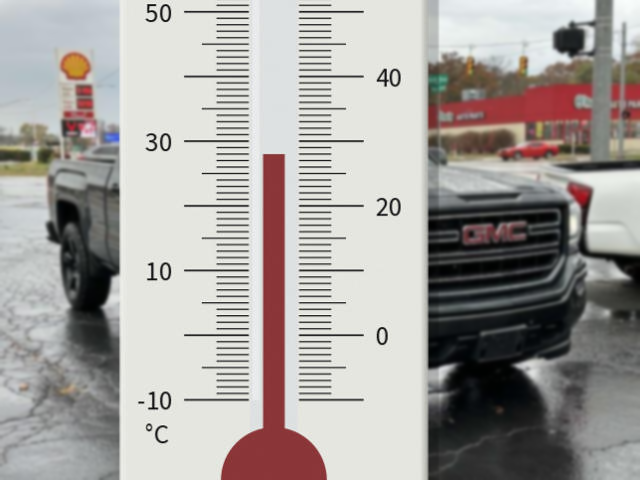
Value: 28 °C
